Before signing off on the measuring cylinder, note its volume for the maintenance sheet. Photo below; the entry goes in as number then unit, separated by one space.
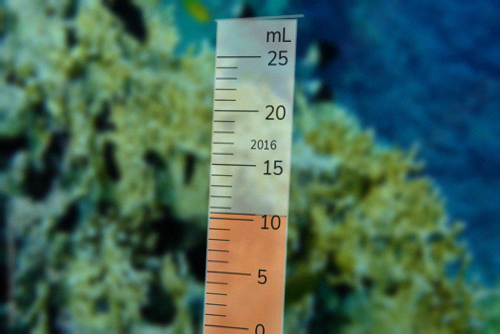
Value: 10.5 mL
